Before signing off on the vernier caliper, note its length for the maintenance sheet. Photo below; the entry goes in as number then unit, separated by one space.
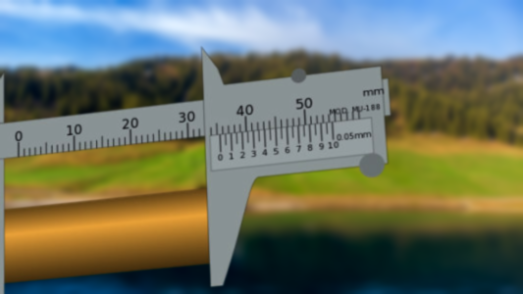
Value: 35.5 mm
